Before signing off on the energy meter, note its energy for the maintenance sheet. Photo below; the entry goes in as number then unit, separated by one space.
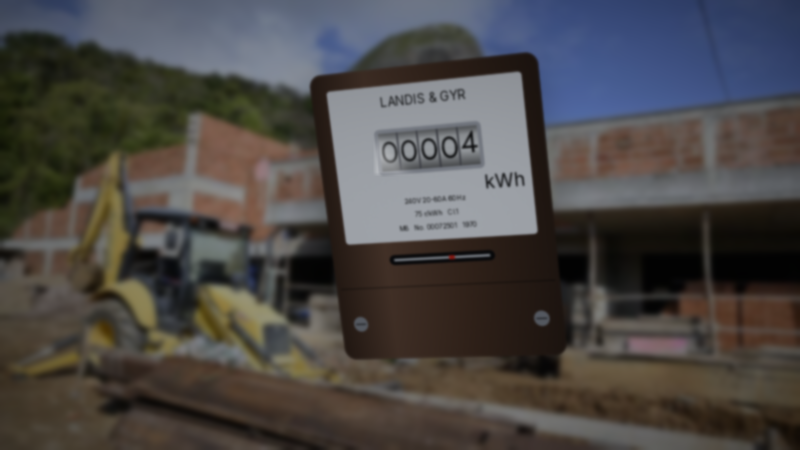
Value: 4 kWh
